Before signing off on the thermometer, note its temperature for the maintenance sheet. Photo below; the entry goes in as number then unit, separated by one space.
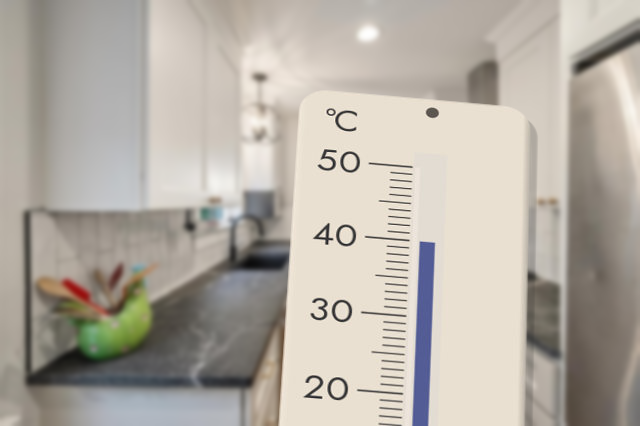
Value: 40 °C
